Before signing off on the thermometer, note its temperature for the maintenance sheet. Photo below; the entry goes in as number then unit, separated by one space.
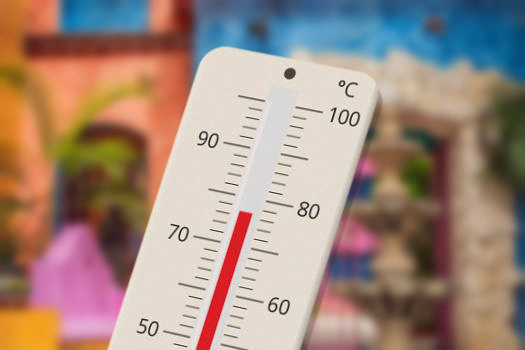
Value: 77 °C
